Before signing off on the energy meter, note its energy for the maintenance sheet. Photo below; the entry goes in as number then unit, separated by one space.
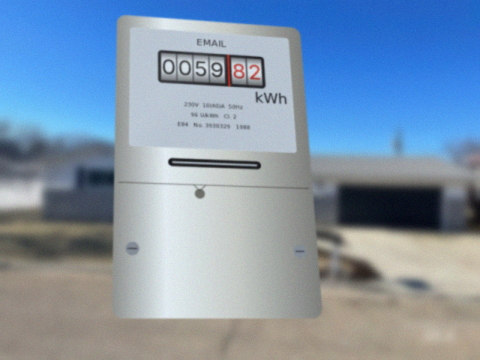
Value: 59.82 kWh
